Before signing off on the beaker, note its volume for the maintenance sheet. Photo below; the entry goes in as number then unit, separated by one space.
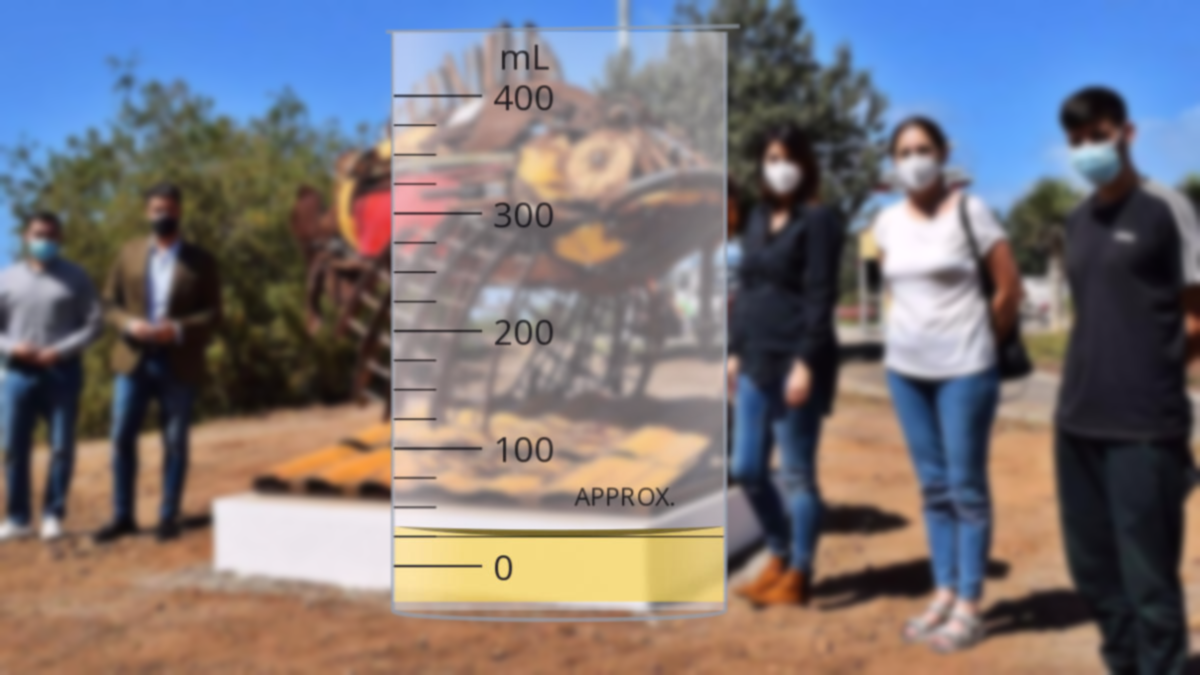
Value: 25 mL
